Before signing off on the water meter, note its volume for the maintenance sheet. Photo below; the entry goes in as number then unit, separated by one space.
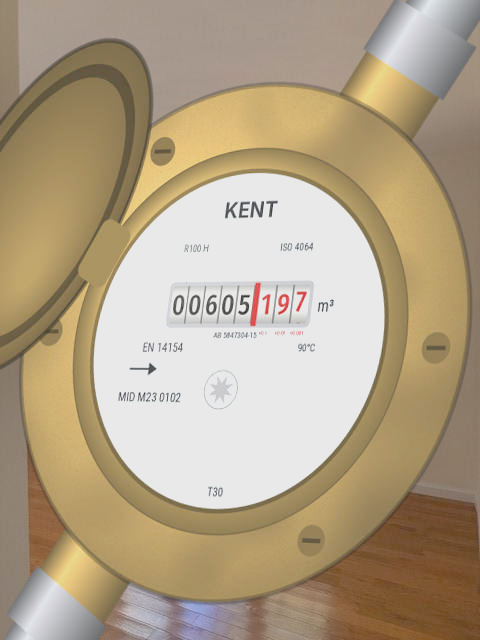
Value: 605.197 m³
